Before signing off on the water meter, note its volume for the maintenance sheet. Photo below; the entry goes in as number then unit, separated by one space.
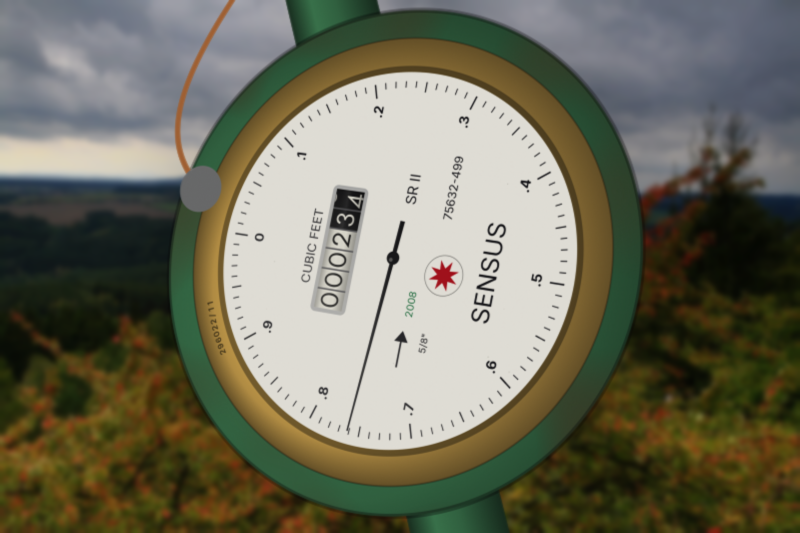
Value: 233.76 ft³
